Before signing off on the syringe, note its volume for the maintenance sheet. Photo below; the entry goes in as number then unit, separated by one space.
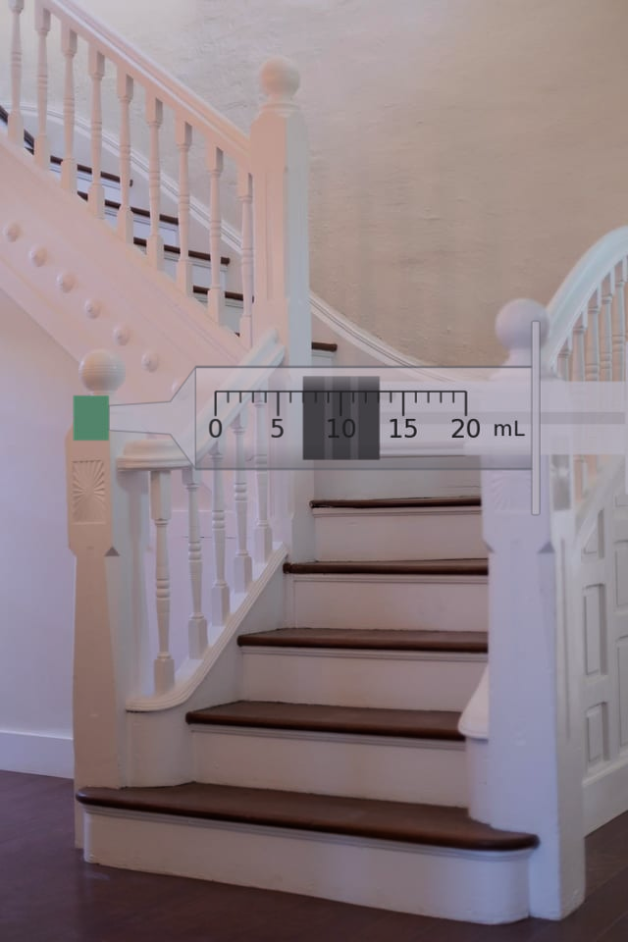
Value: 7 mL
